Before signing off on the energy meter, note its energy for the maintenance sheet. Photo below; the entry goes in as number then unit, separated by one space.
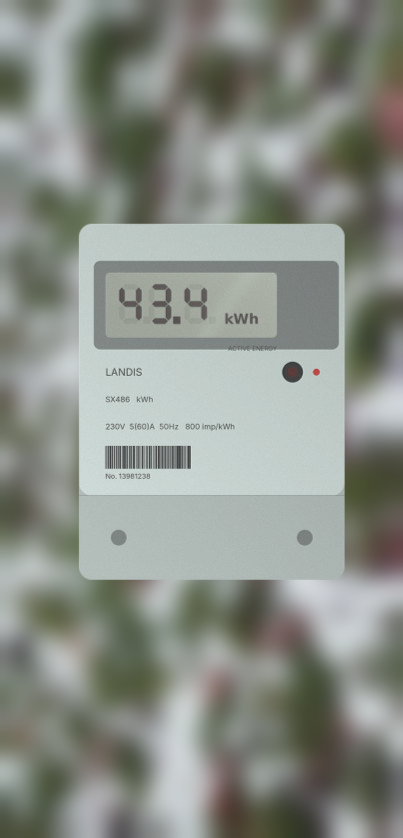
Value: 43.4 kWh
